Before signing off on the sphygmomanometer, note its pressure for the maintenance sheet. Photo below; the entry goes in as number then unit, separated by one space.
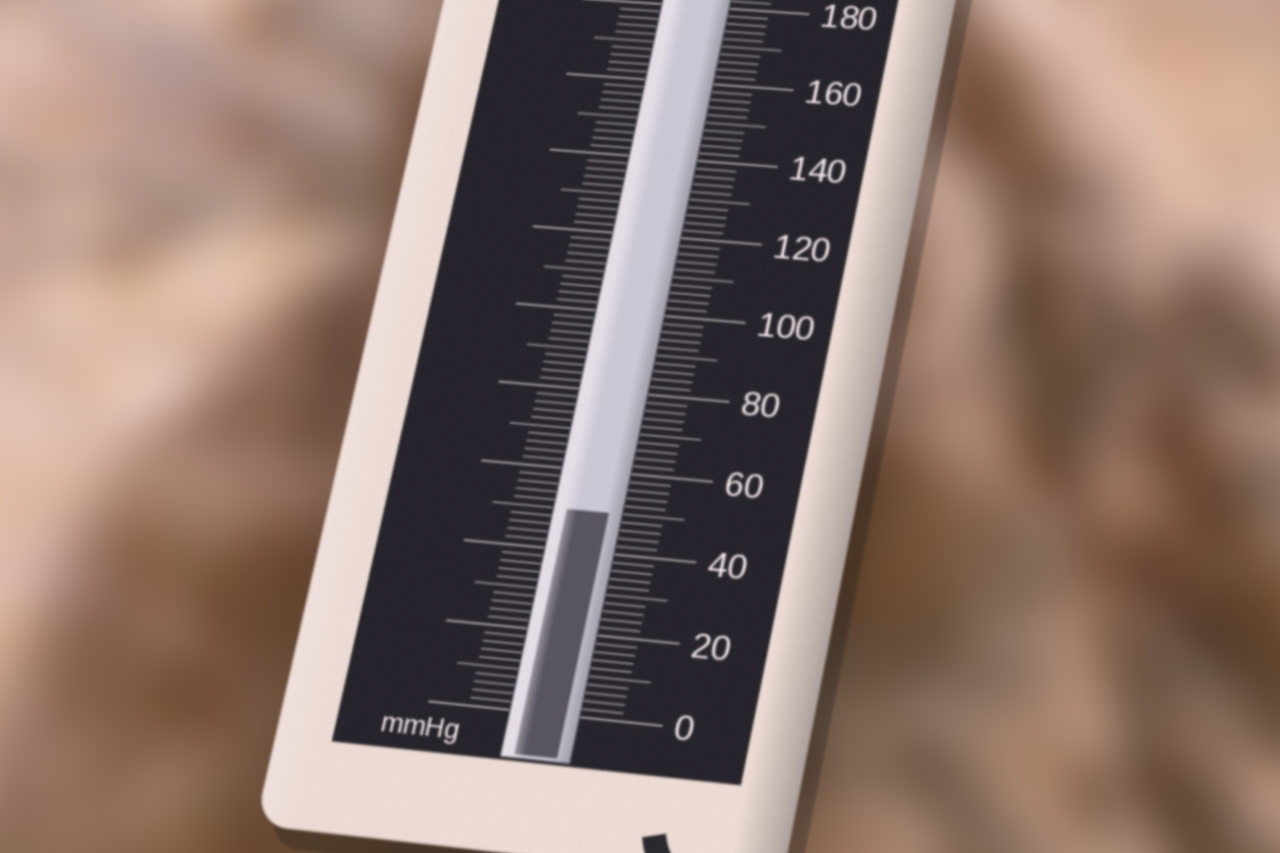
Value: 50 mmHg
